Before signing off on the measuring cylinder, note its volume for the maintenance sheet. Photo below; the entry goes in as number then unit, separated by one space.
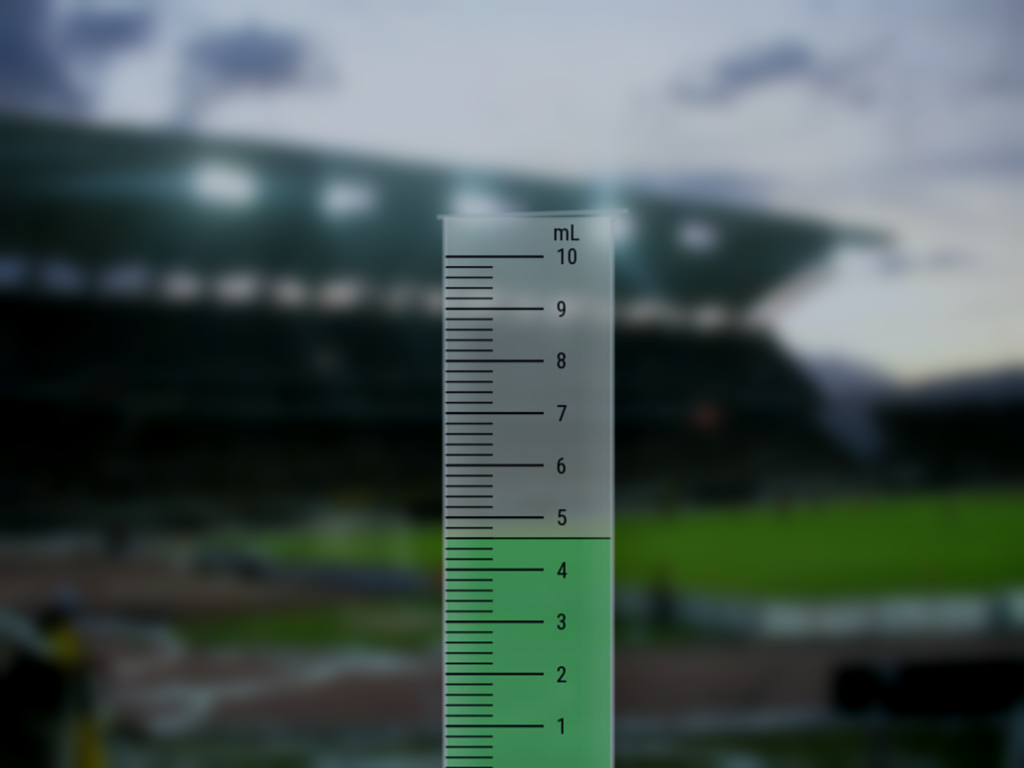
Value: 4.6 mL
